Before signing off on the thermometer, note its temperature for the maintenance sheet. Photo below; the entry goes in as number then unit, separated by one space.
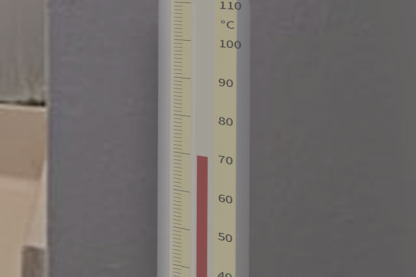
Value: 70 °C
